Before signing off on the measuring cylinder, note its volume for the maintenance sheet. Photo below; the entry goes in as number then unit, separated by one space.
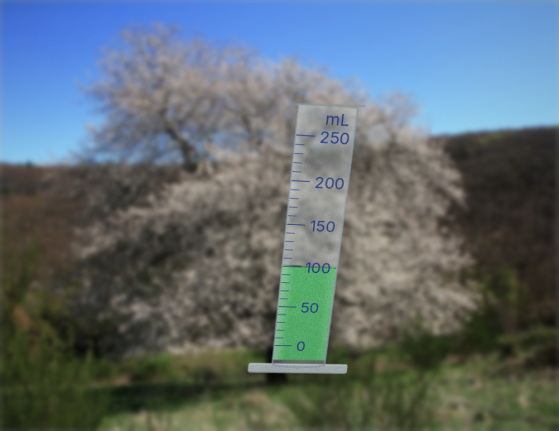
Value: 100 mL
